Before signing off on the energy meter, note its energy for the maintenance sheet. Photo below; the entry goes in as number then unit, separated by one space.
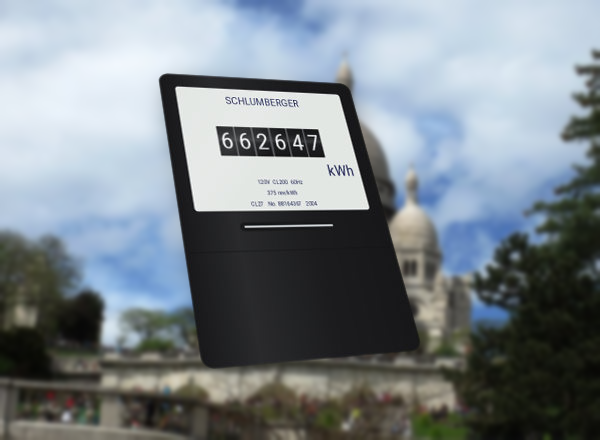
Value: 662647 kWh
